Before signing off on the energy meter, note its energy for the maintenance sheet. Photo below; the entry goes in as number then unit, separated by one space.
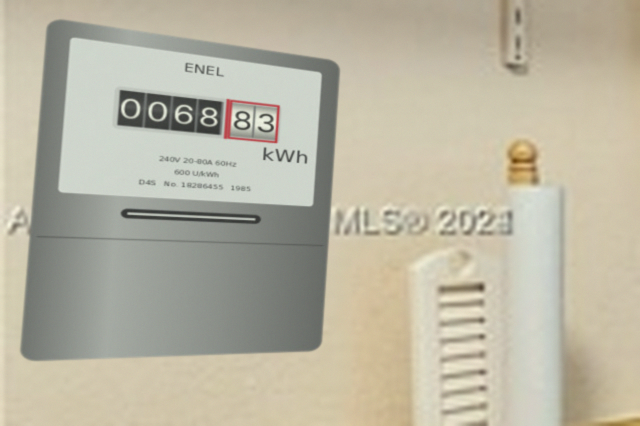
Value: 68.83 kWh
